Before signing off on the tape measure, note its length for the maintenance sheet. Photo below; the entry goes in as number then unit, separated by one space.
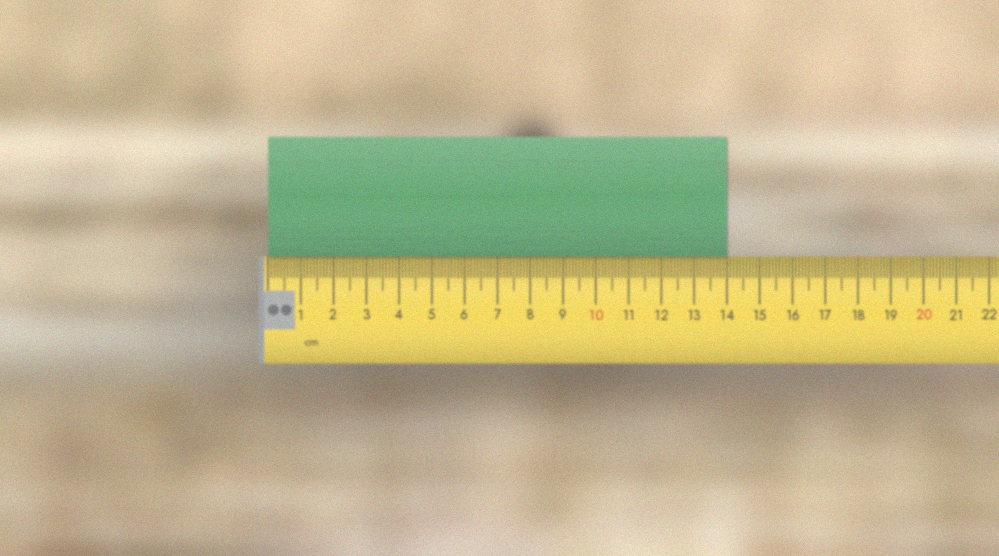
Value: 14 cm
